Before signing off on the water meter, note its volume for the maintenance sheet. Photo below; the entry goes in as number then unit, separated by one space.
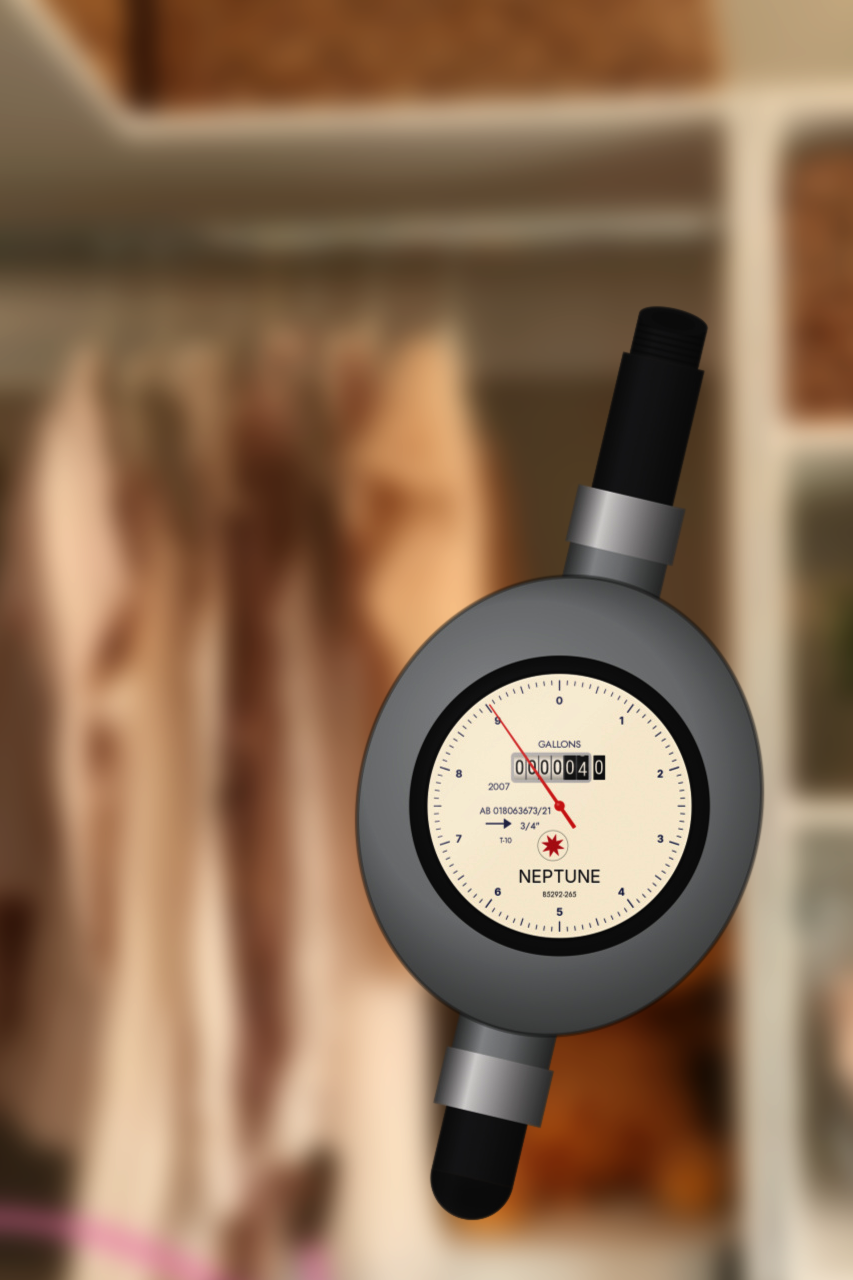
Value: 39.0 gal
